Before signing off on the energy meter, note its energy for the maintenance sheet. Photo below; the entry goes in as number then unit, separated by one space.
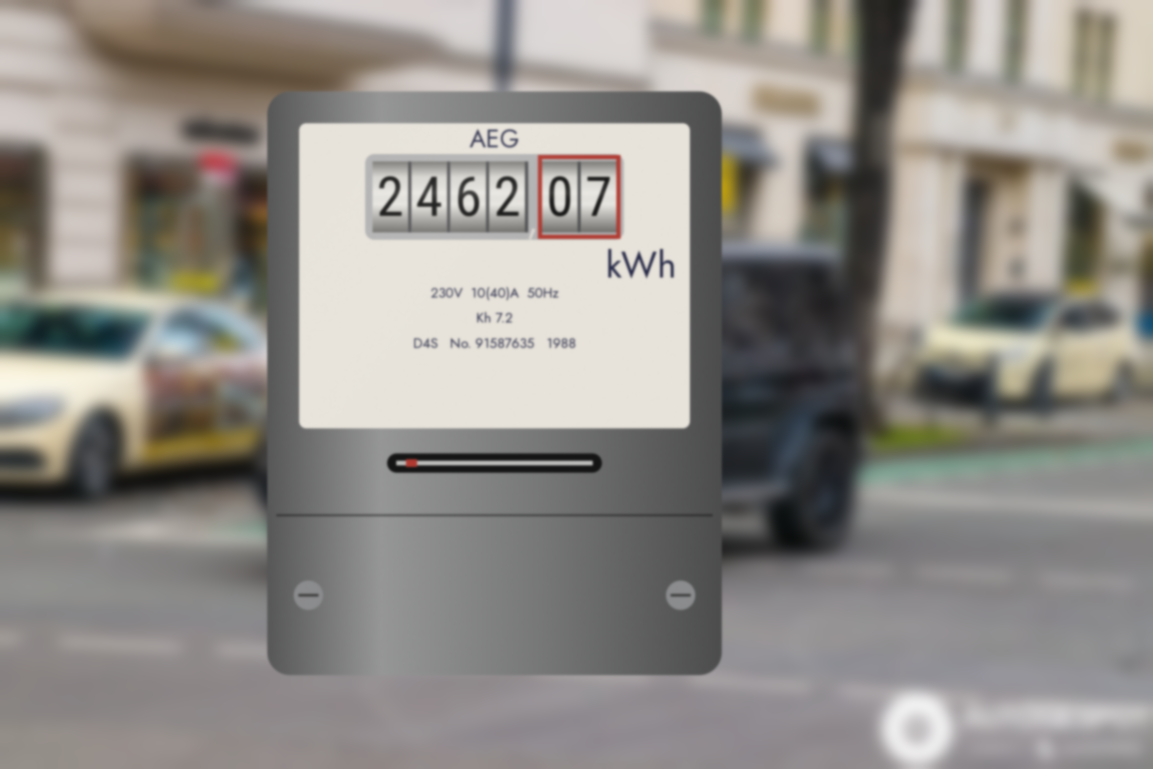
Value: 2462.07 kWh
